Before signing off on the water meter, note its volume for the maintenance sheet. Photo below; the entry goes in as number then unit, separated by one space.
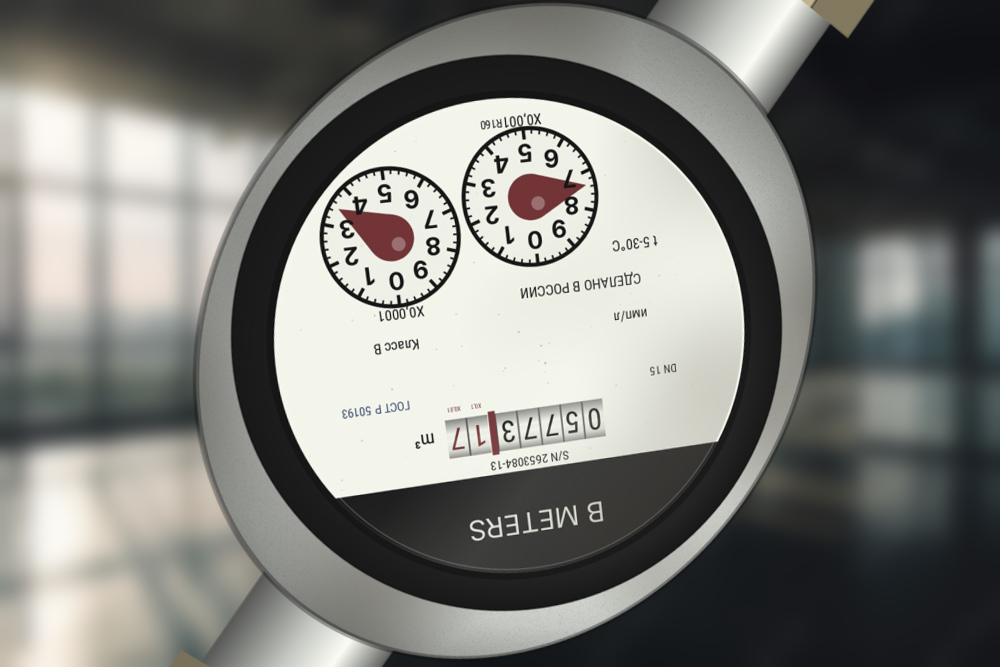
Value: 5773.1773 m³
